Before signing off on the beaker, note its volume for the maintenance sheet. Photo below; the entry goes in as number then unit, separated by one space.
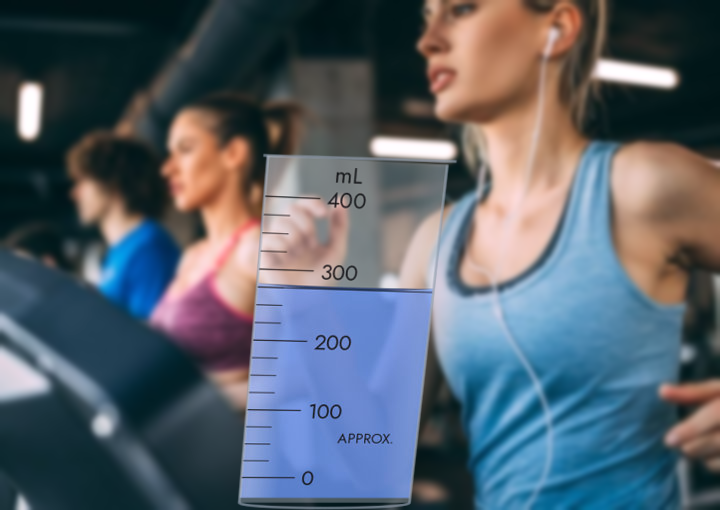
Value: 275 mL
